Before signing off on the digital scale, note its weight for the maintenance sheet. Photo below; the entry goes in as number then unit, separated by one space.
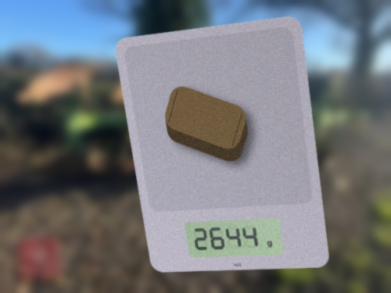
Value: 2644 g
